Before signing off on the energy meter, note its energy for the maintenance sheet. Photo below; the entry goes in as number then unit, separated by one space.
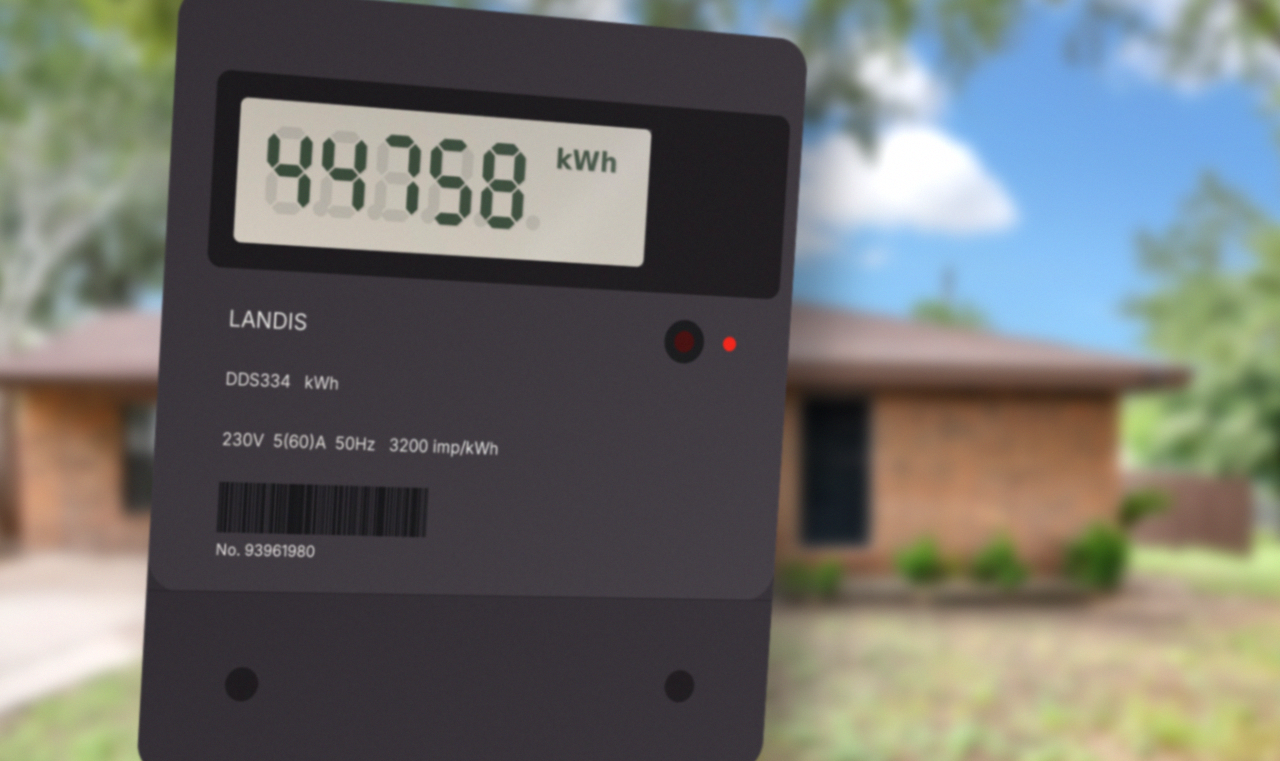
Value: 44758 kWh
